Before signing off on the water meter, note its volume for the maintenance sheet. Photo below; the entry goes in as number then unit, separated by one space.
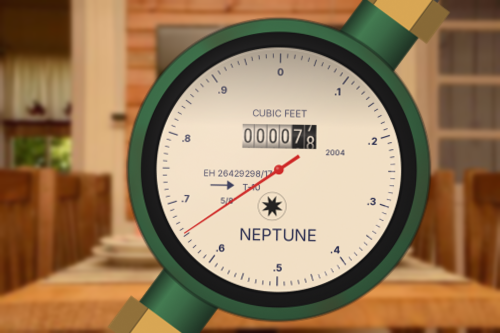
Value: 77.65 ft³
